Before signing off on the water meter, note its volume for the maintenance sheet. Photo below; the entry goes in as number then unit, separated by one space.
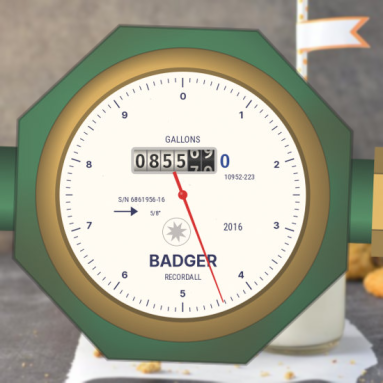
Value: 855694.4 gal
